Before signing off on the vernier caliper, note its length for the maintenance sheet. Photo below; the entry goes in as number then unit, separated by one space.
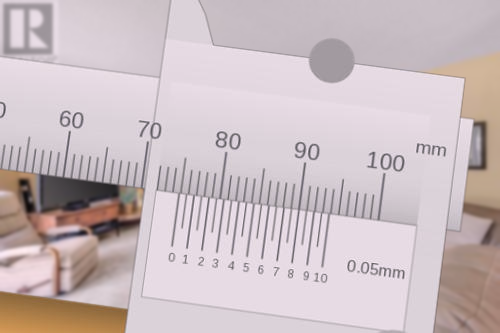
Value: 74.8 mm
